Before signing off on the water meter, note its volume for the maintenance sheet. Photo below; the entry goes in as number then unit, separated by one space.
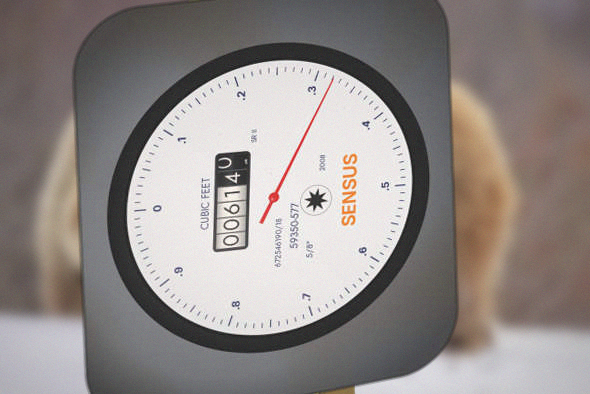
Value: 6140.32 ft³
